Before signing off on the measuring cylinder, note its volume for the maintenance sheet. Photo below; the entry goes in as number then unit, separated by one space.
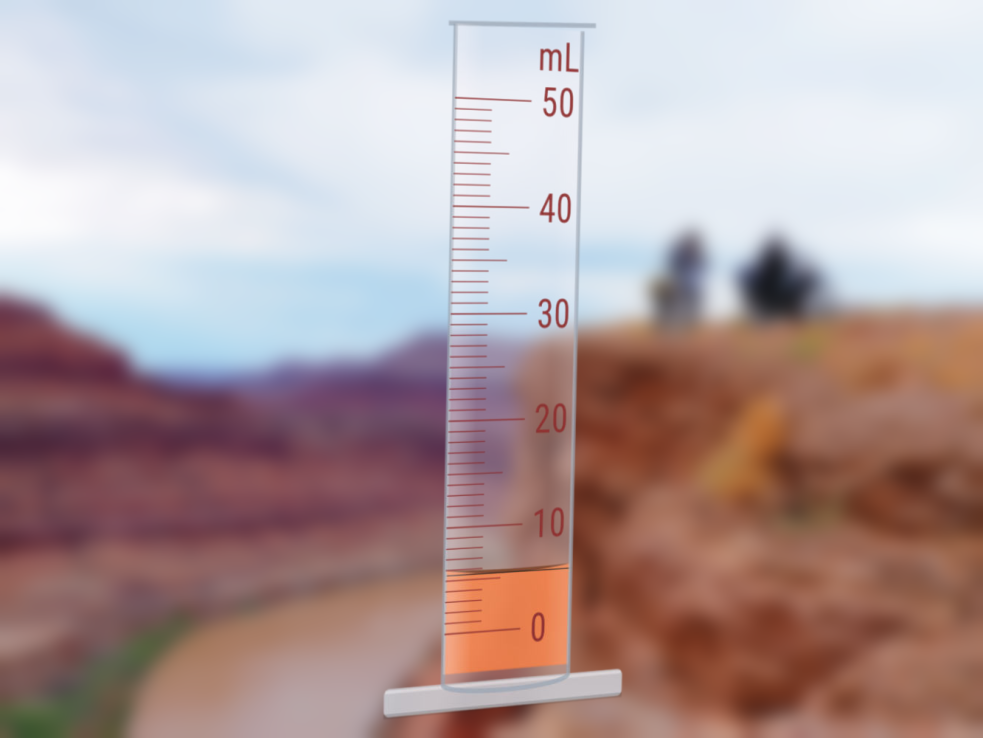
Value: 5.5 mL
